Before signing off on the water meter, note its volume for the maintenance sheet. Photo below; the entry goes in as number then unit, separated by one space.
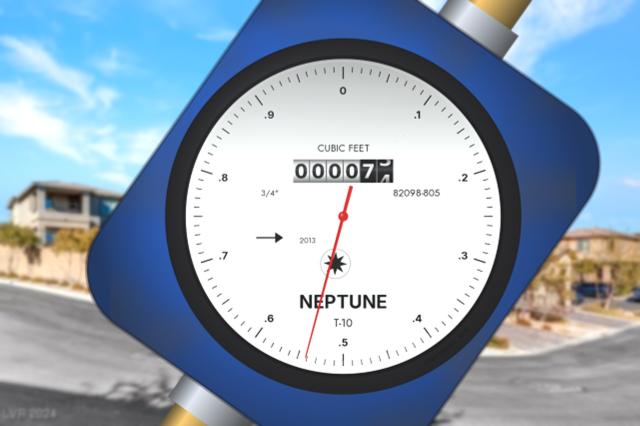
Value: 73.54 ft³
